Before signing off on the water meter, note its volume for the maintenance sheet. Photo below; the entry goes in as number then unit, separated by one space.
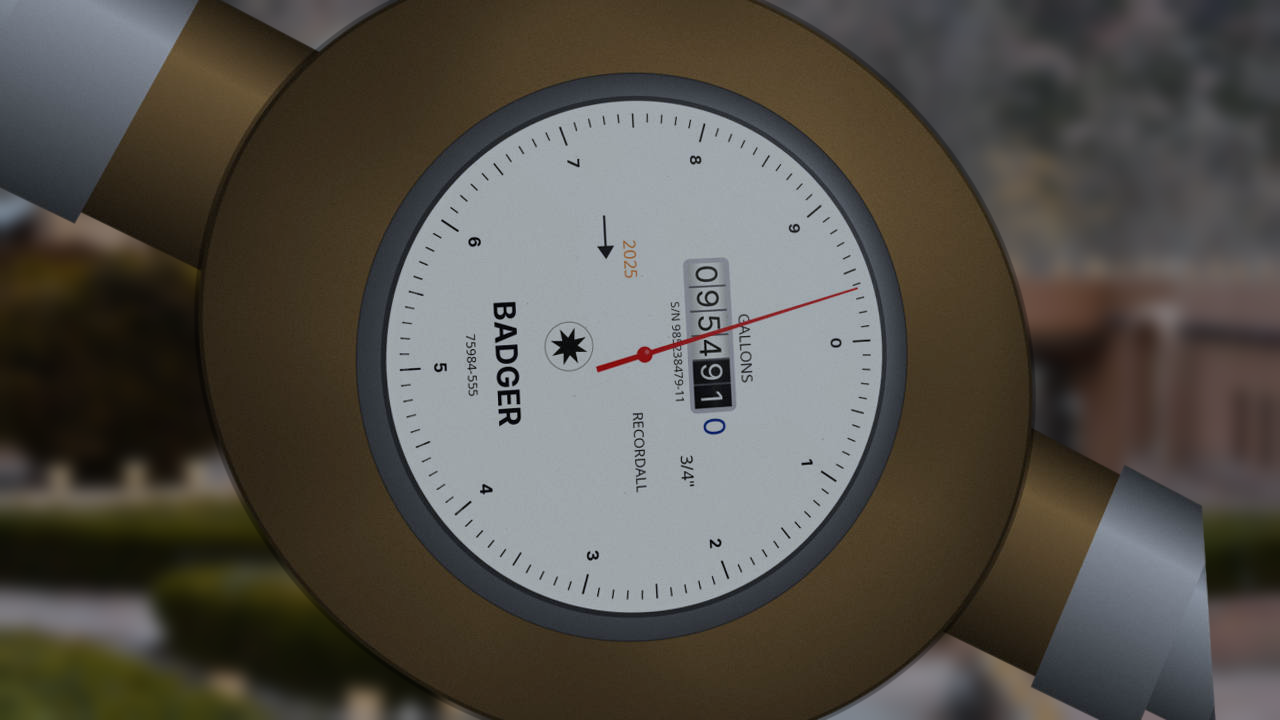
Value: 954909.6 gal
